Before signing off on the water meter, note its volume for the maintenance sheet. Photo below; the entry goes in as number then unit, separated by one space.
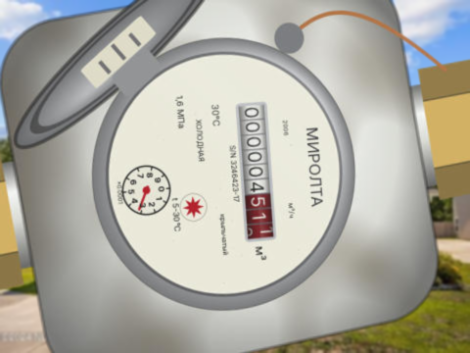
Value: 4.5113 m³
